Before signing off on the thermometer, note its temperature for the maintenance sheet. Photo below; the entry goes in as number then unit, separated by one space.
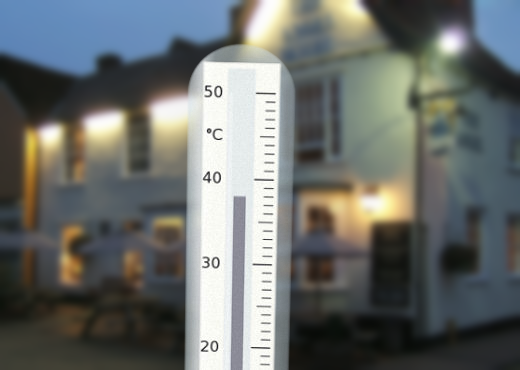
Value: 38 °C
